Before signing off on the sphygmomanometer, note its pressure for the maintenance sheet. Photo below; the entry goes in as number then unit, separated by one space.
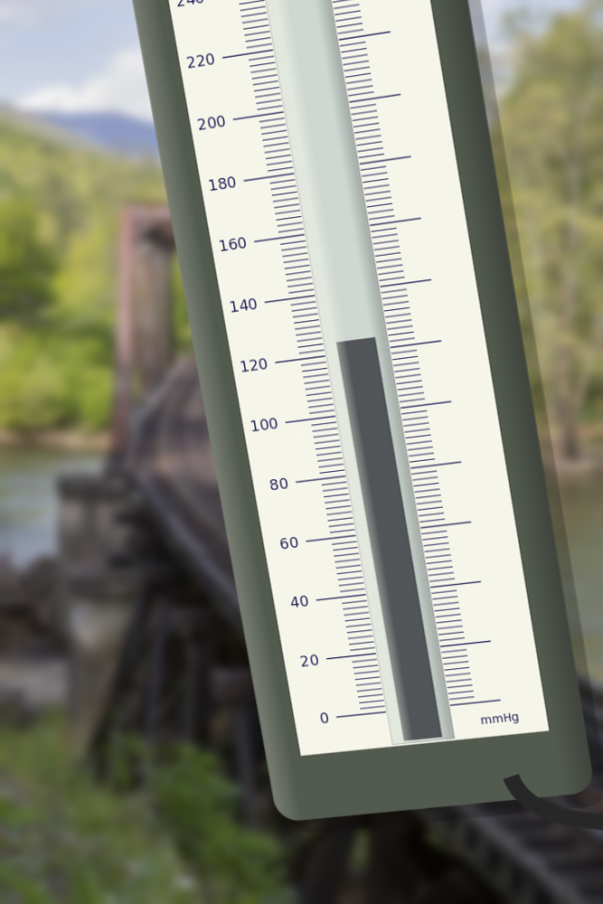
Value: 124 mmHg
